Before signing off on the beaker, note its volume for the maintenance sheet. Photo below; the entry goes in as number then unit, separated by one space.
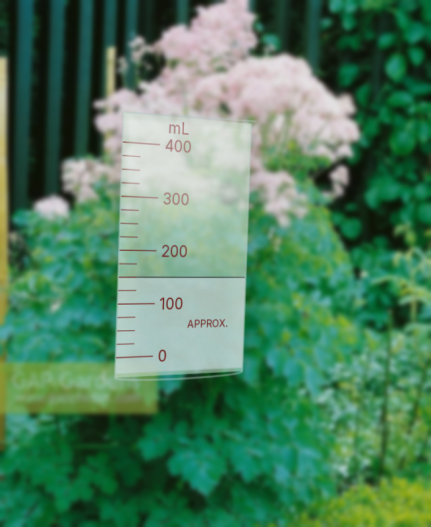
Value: 150 mL
